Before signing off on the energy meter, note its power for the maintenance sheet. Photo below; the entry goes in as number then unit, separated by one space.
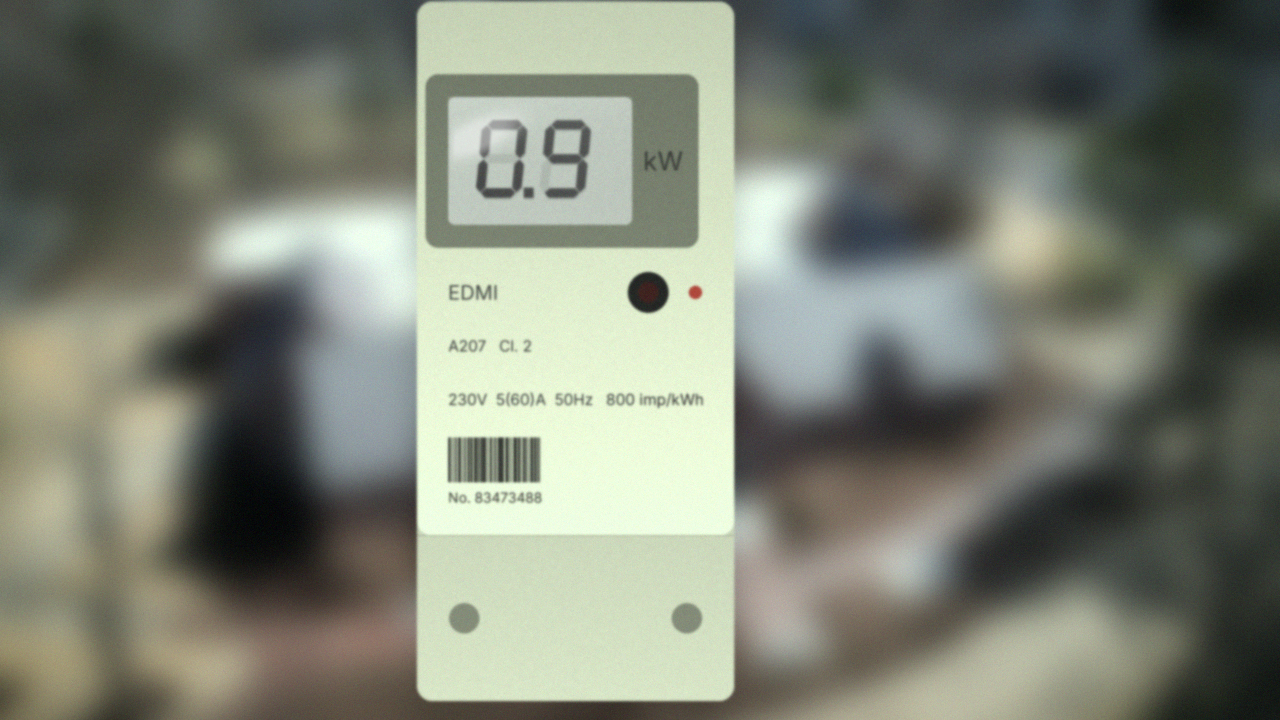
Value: 0.9 kW
